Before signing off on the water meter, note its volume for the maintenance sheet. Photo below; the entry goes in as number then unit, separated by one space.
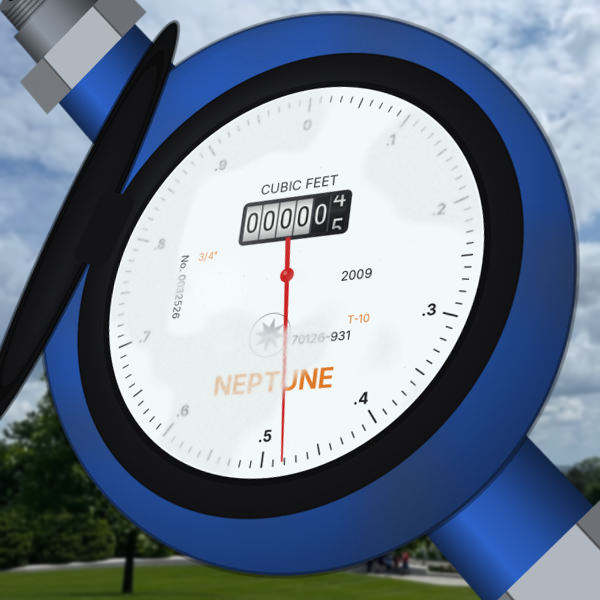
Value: 4.48 ft³
